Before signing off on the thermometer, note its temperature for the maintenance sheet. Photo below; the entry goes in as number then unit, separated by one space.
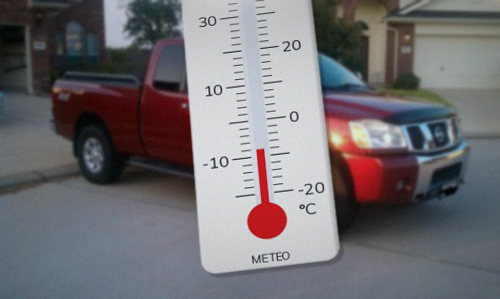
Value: -8 °C
